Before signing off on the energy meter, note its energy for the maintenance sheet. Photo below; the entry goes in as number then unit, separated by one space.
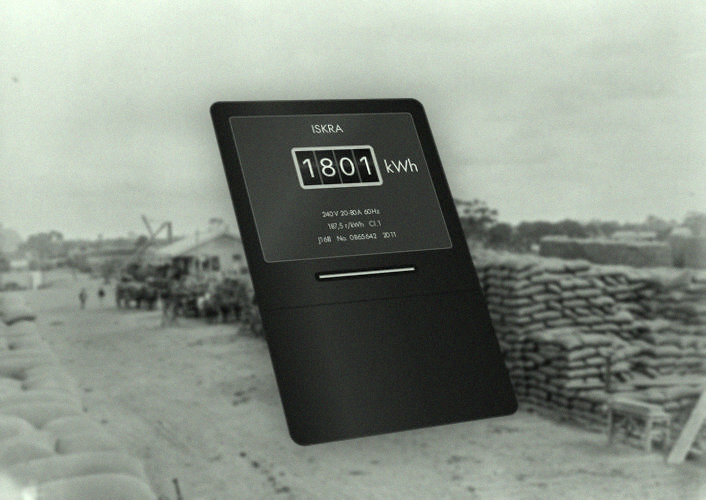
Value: 1801 kWh
